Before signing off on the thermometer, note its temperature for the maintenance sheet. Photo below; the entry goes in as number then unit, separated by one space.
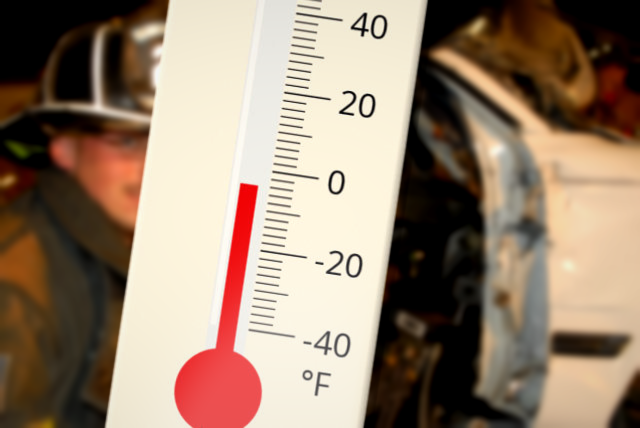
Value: -4 °F
